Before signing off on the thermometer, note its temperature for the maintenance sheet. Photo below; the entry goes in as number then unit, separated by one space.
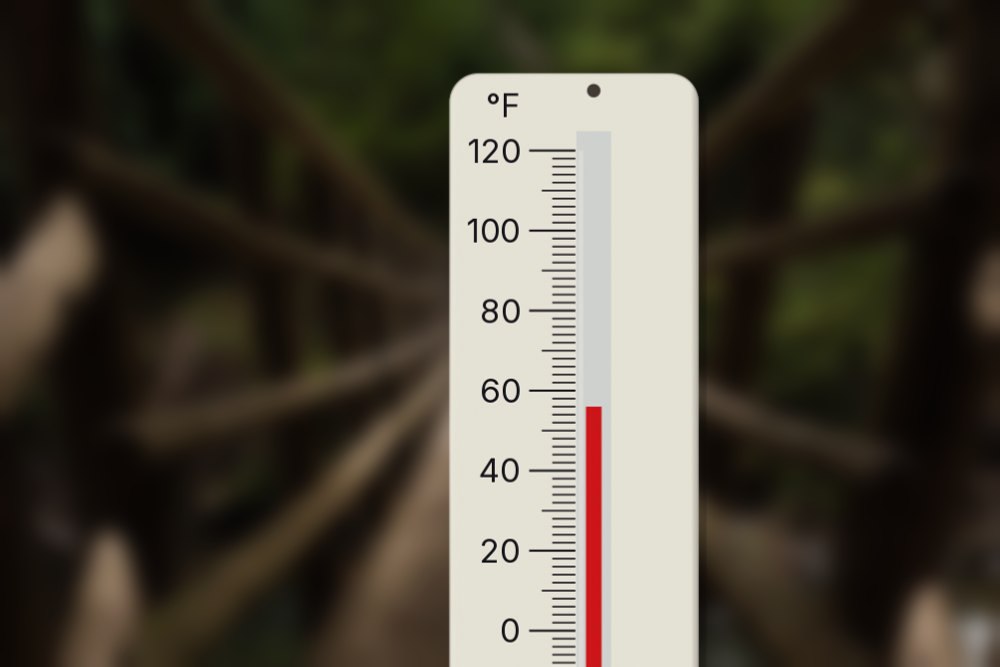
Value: 56 °F
